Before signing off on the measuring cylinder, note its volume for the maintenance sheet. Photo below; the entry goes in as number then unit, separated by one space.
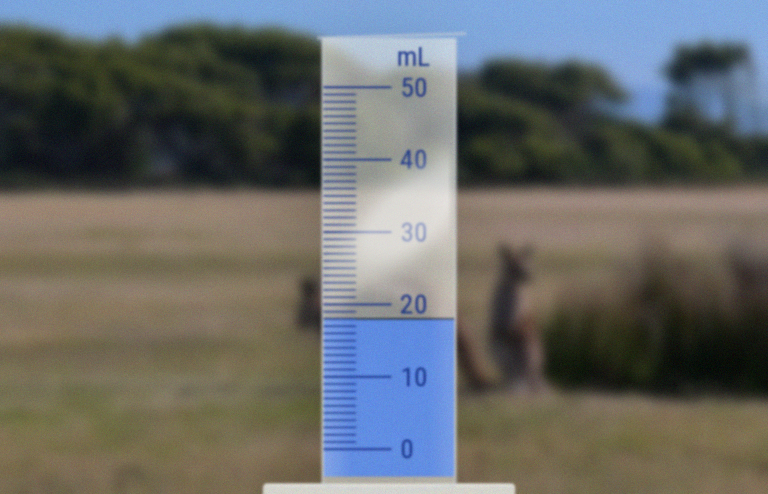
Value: 18 mL
